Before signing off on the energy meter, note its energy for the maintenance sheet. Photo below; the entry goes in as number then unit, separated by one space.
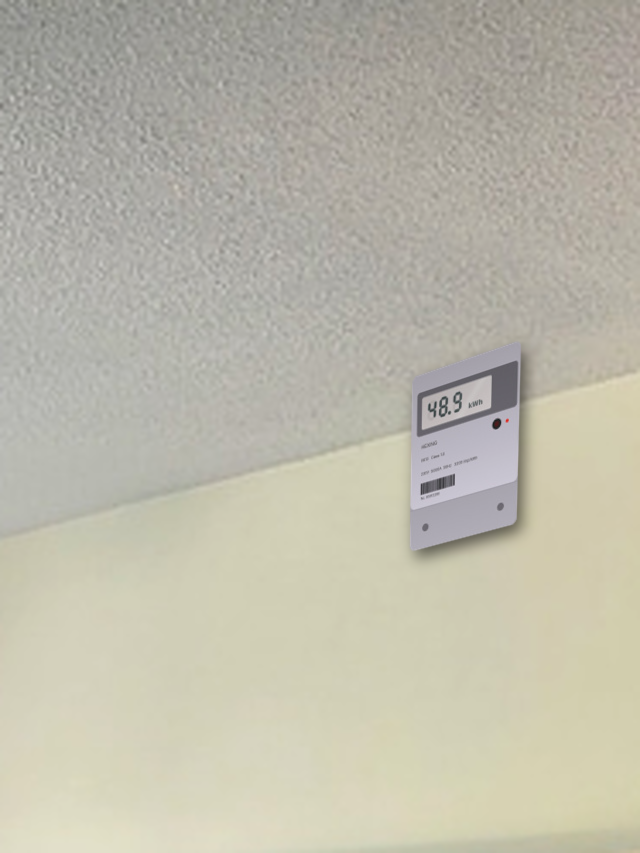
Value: 48.9 kWh
